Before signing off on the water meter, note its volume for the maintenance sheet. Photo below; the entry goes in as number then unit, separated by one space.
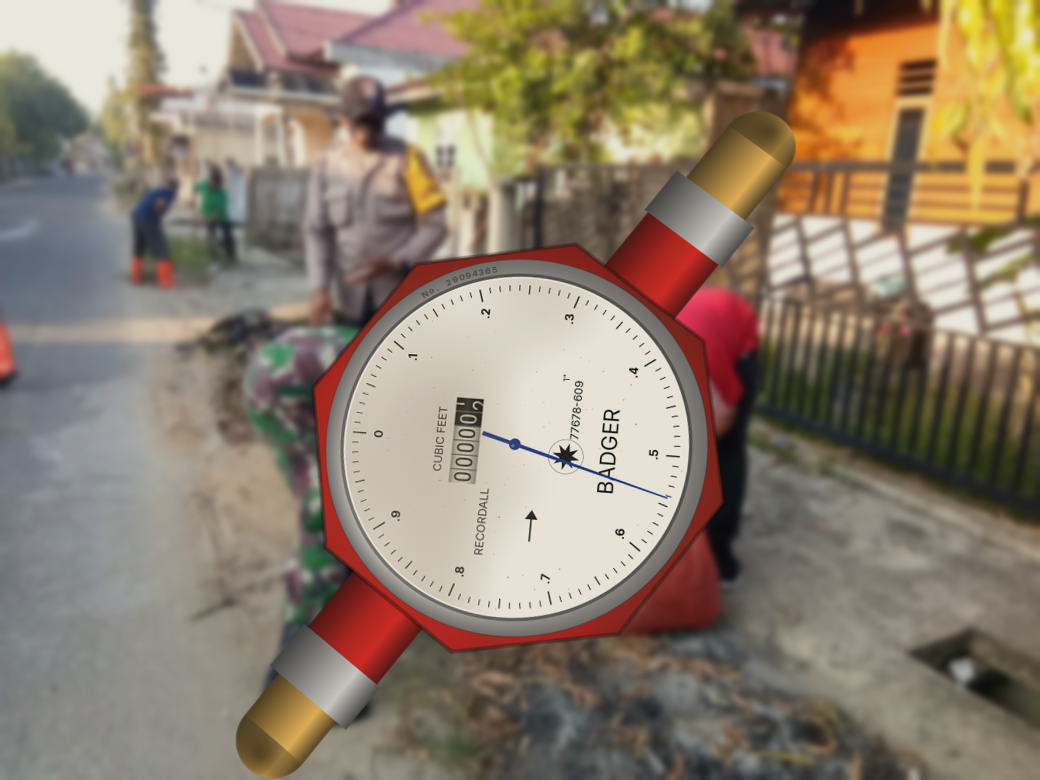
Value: 1.54 ft³
